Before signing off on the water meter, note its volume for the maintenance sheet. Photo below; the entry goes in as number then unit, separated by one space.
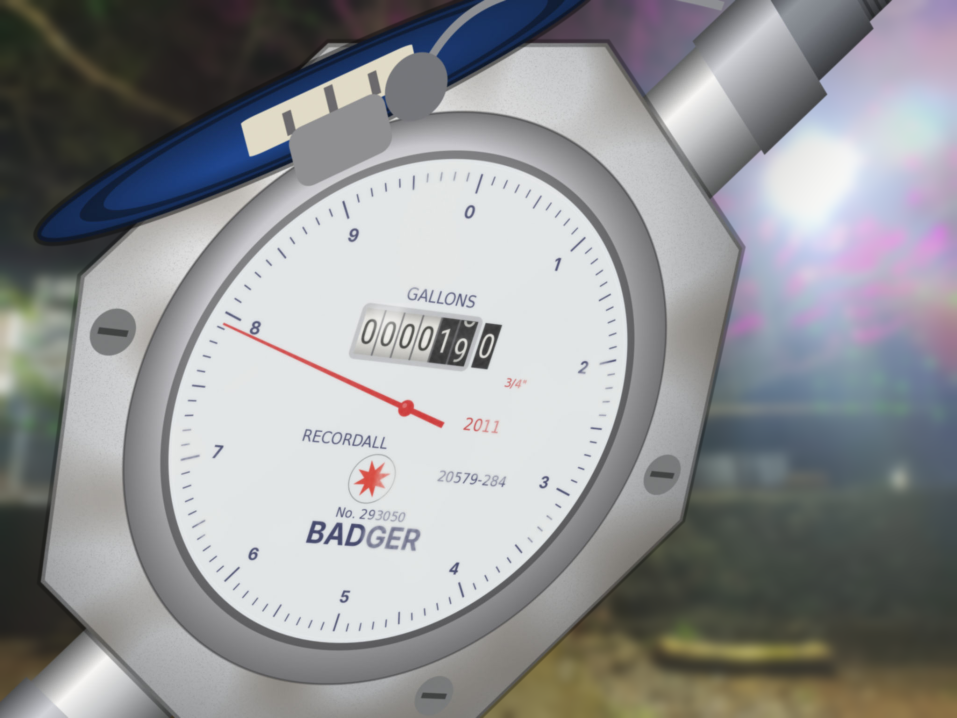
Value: 187.9 gal
